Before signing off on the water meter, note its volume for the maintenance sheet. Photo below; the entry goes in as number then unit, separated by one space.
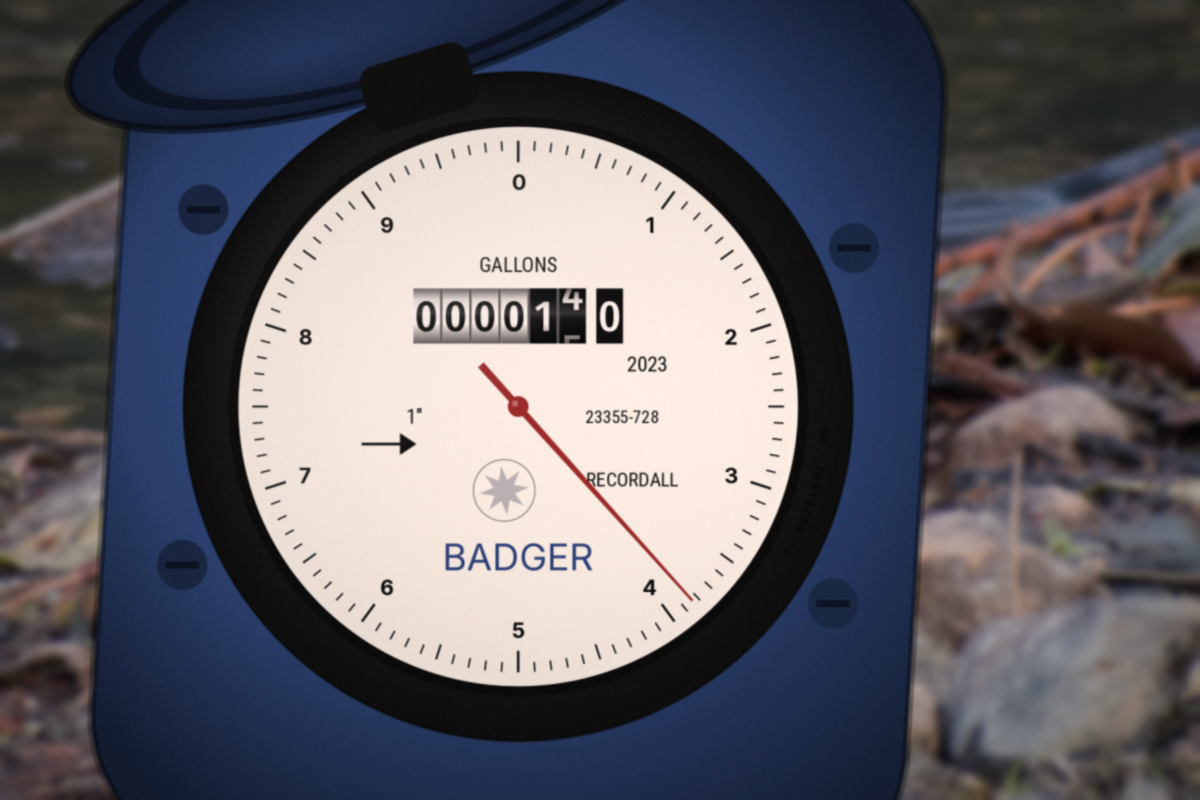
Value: 143.8 gal
